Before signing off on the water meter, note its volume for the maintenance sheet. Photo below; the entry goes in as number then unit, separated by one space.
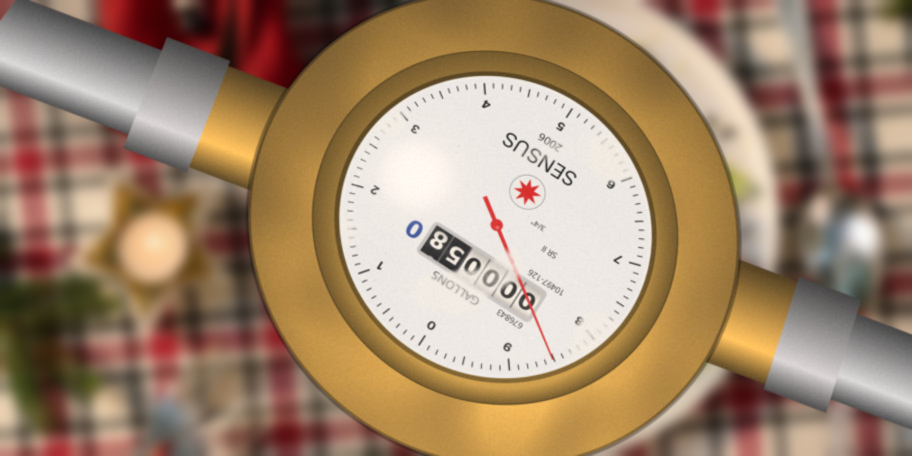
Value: 578.5 gal
